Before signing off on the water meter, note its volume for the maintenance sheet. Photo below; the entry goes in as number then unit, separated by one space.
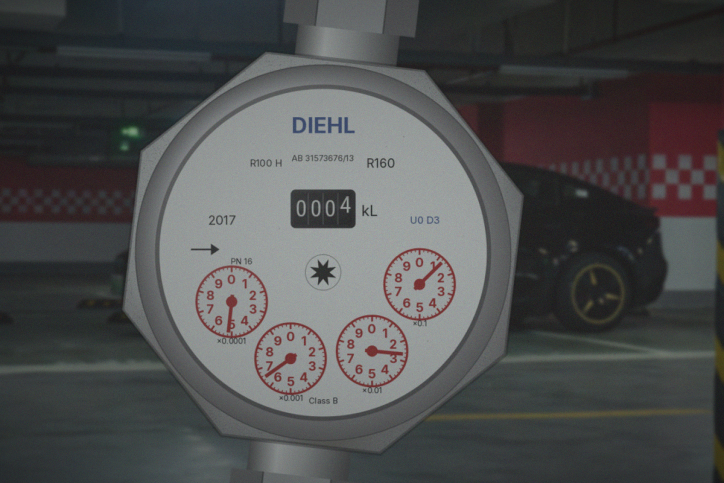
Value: 4.1265 kL
